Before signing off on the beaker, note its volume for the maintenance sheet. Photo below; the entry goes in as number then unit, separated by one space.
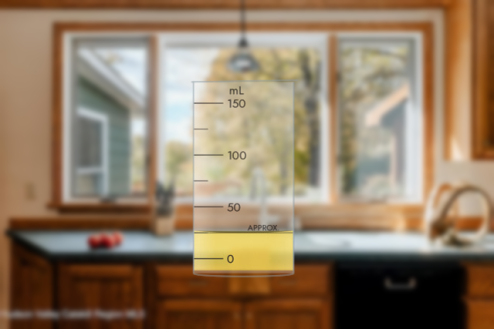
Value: 25 mL
